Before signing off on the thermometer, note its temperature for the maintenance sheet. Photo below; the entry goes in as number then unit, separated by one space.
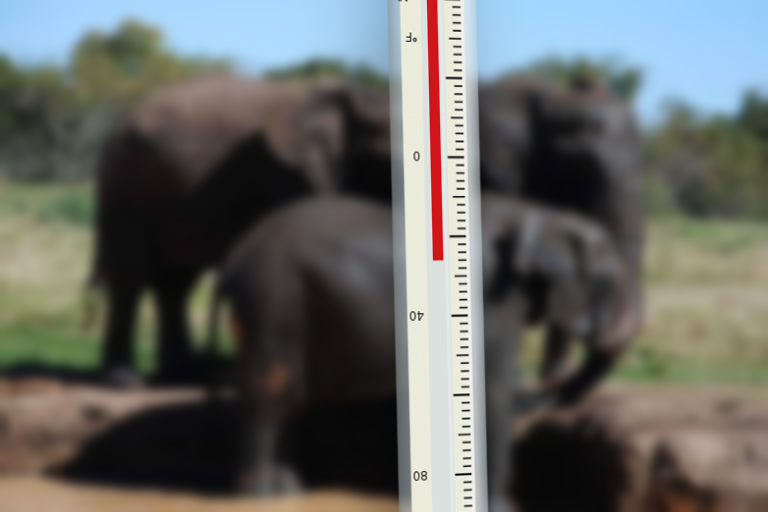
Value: 26 °F
